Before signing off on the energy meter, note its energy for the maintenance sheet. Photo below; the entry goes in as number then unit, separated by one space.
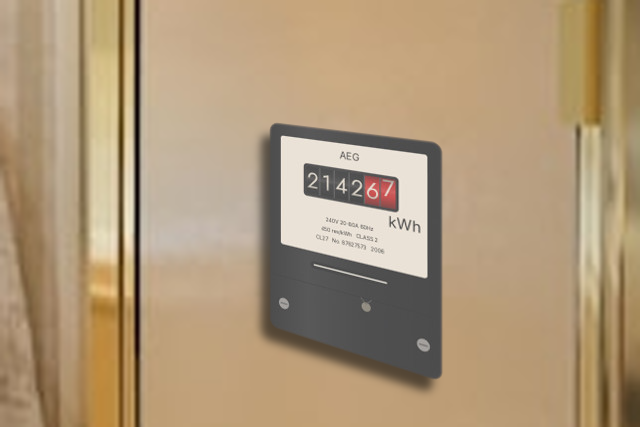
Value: 2142.67 kWh
